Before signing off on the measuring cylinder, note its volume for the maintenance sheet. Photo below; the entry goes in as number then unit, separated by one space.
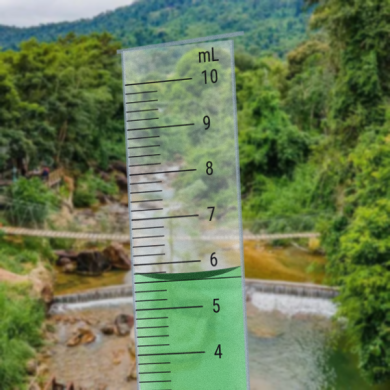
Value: 5.6 mL
